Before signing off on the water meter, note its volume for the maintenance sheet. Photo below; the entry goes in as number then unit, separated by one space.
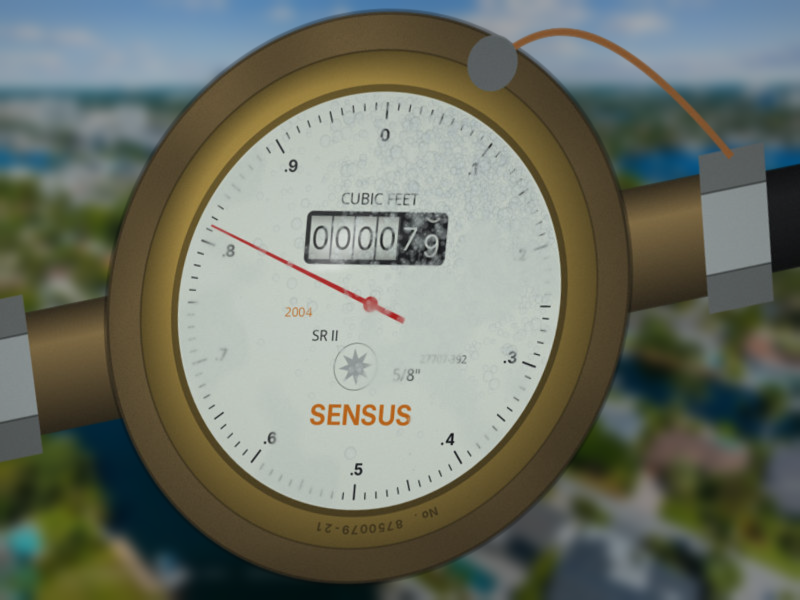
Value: 78.81 ft³
